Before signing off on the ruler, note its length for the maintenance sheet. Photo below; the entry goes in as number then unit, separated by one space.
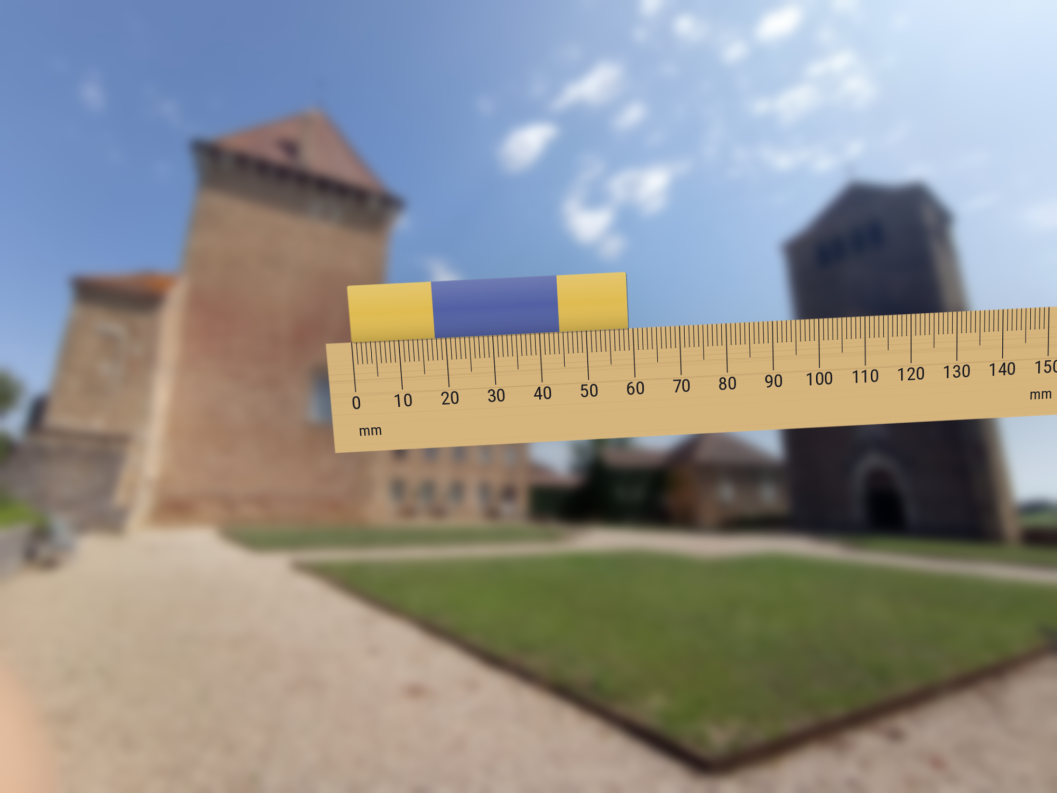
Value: 59 mm
